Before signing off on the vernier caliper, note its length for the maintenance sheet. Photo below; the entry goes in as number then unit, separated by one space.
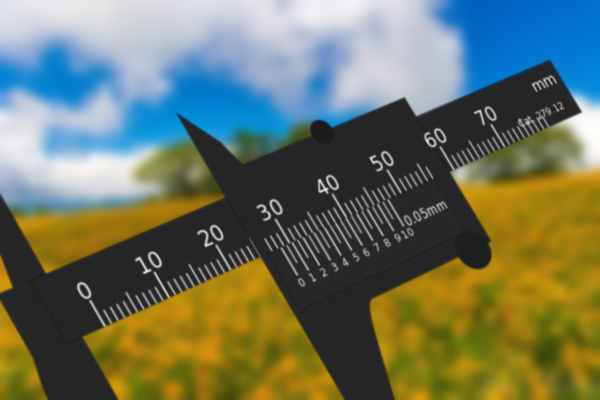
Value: 28.5 mm
